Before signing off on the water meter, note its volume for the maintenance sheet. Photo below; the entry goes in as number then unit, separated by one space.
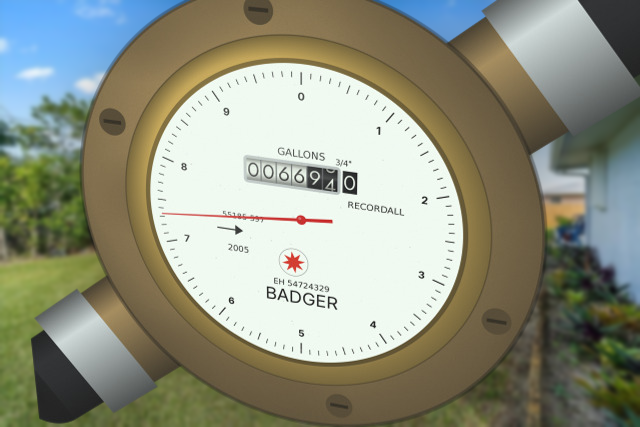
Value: 66937.3 gal
